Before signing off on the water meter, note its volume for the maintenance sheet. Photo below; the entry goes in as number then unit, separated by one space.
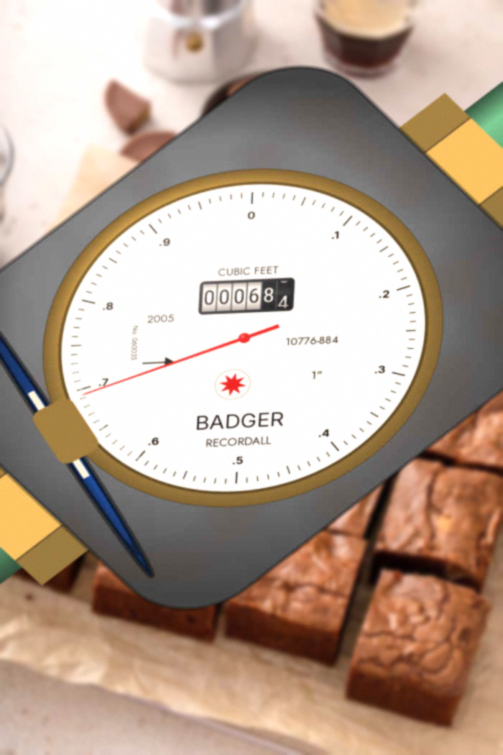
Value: 683.69 ft³
